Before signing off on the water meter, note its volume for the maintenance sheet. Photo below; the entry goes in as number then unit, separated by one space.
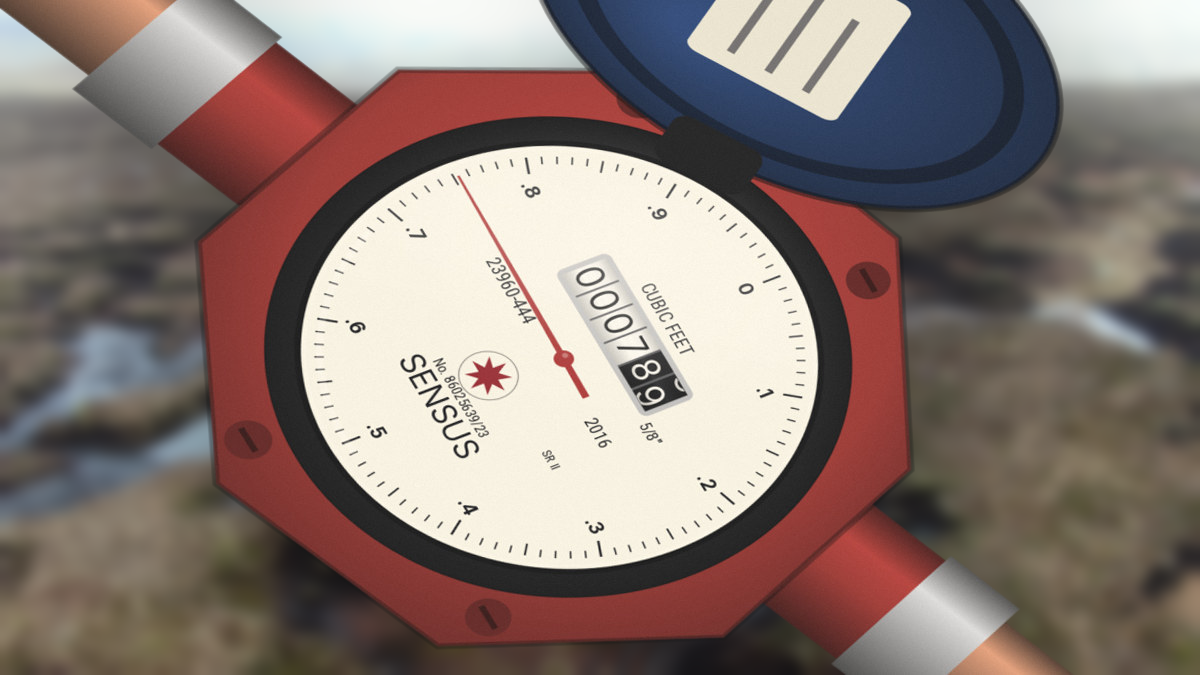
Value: 788.75 ft³
